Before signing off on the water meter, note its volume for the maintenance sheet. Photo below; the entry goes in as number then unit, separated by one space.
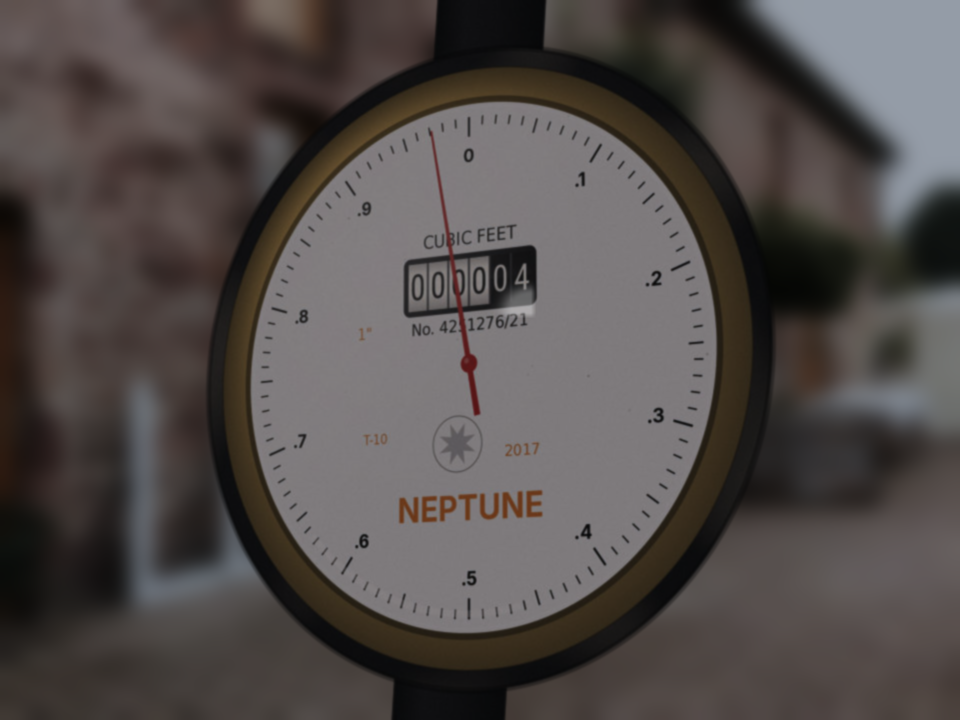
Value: 3.97 ft³
